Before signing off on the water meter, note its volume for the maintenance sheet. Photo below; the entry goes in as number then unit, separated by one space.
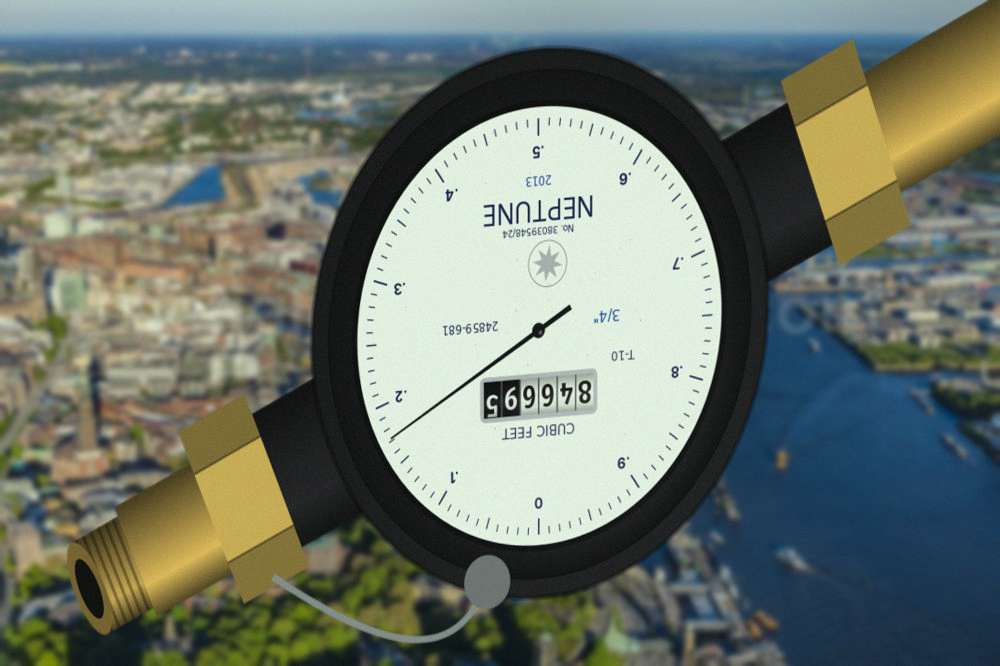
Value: 846695.17 ft³
